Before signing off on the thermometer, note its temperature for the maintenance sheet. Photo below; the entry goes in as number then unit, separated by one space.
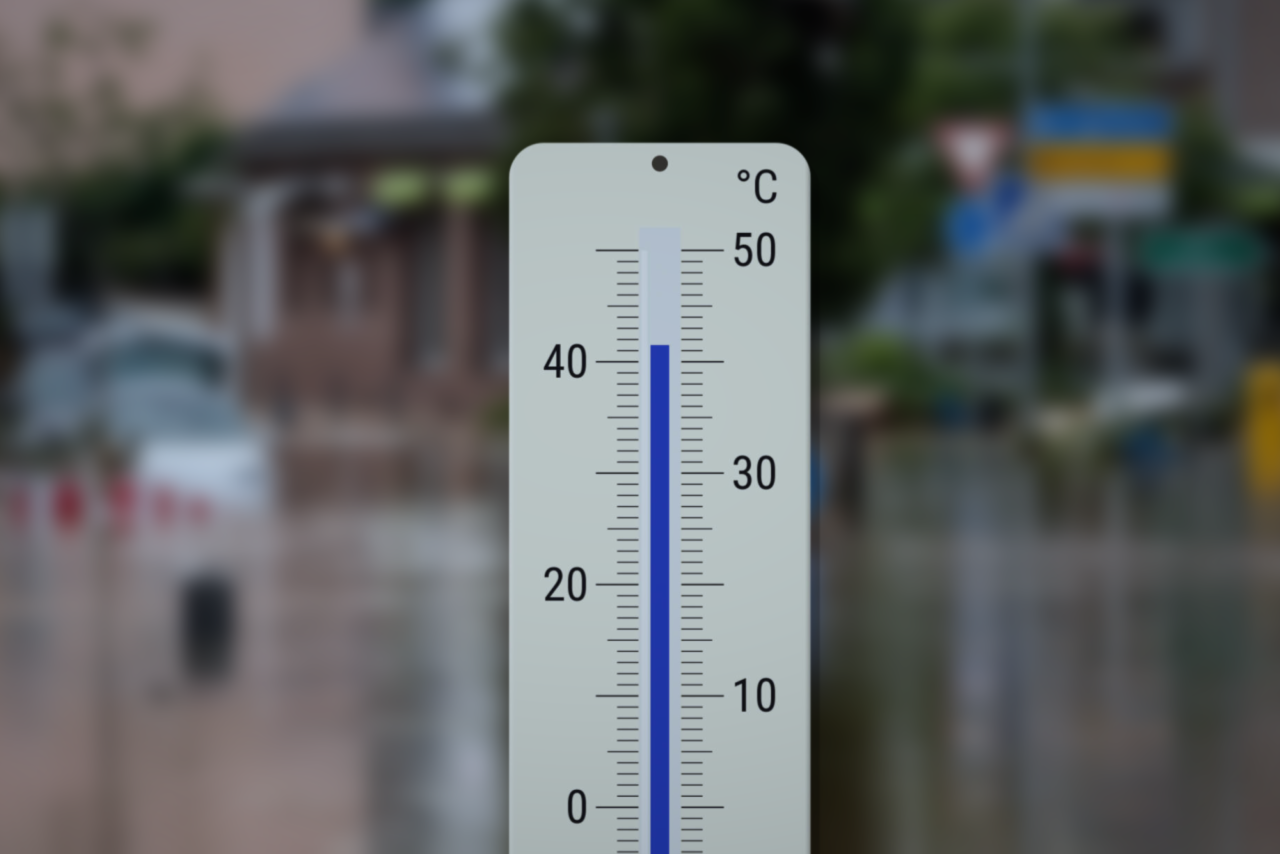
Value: 41.5 °C
